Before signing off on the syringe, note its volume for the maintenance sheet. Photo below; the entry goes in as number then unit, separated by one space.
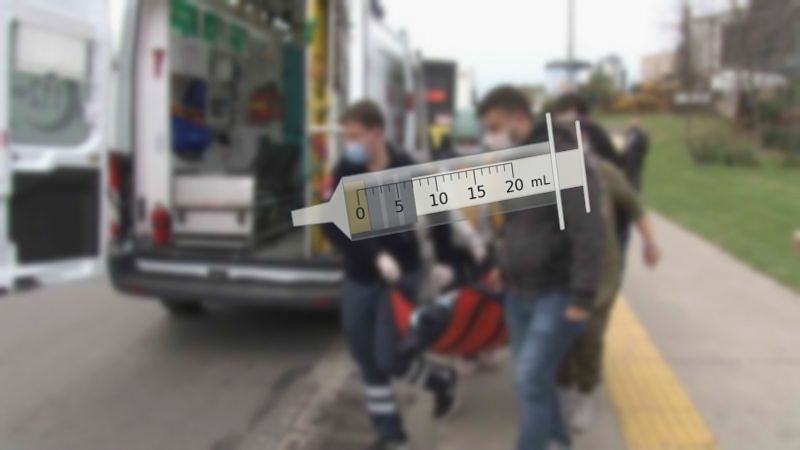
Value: 1 mL
